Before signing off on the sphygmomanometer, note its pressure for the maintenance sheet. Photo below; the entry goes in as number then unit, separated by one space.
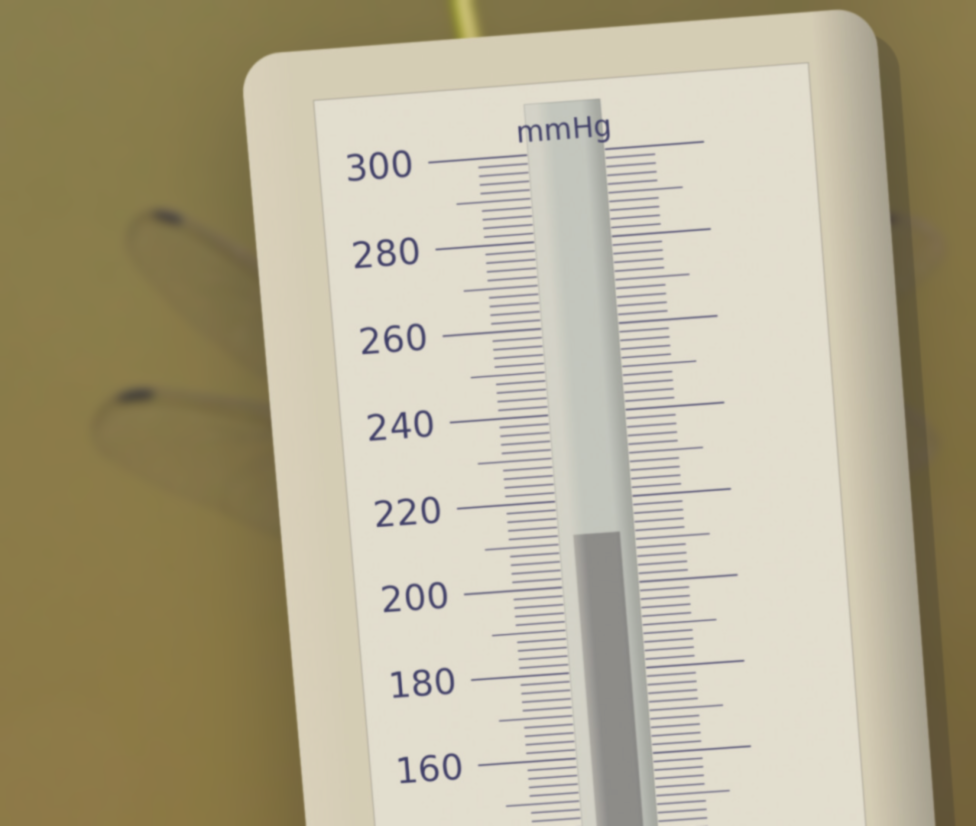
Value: 212 mmHg
